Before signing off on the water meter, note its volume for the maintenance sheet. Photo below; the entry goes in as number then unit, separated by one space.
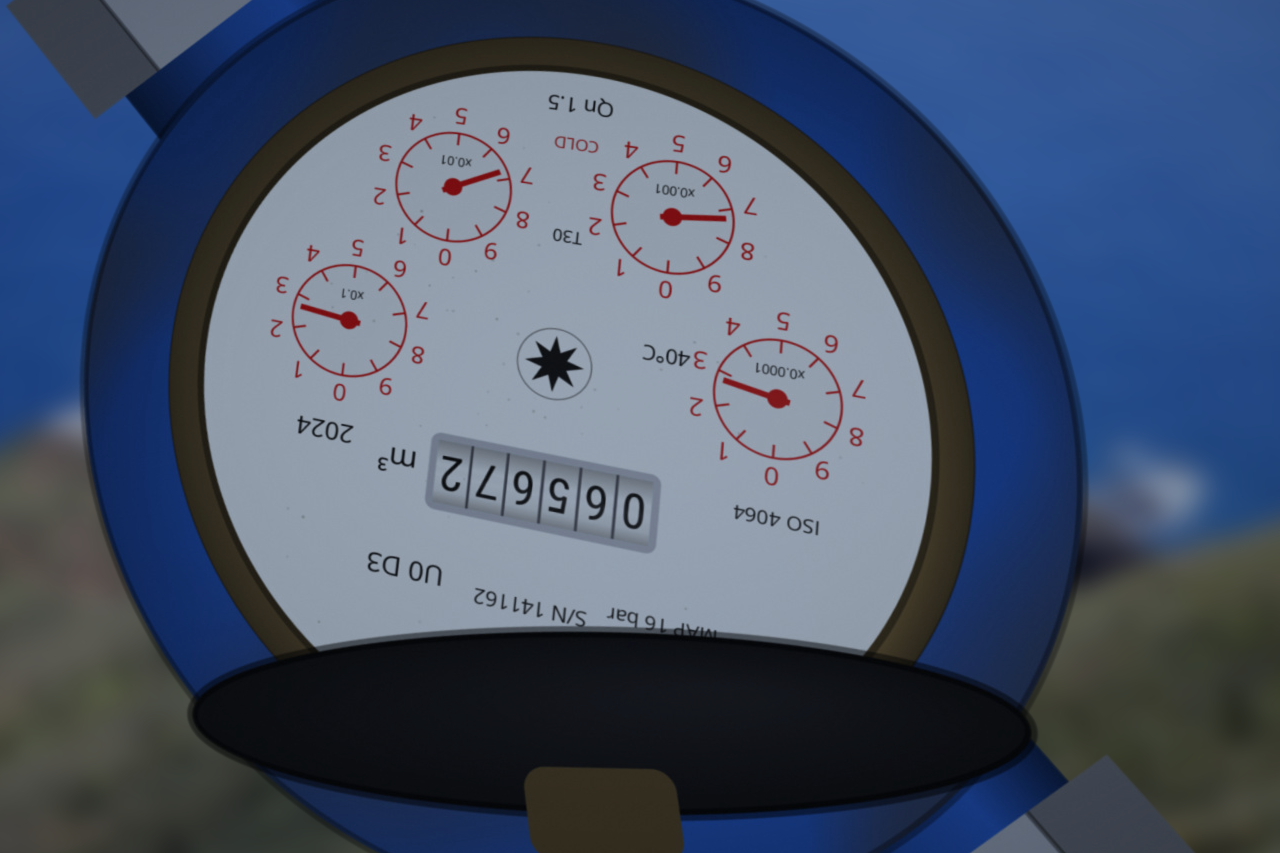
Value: 65672.2672 m³
